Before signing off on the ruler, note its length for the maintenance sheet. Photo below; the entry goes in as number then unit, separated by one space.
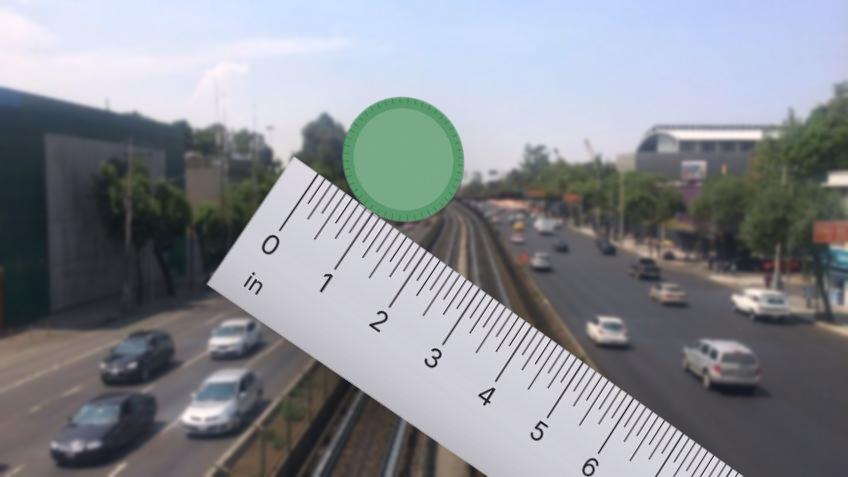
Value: 1.875 in
